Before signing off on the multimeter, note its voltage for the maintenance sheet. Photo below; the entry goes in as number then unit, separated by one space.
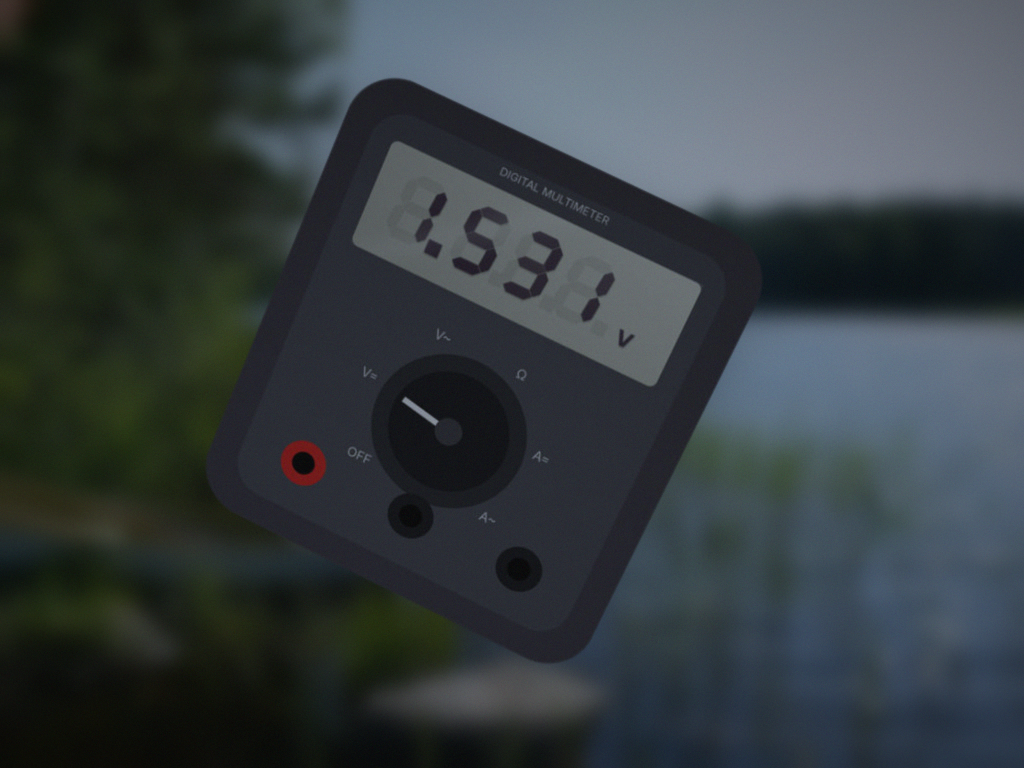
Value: 1.531 V
